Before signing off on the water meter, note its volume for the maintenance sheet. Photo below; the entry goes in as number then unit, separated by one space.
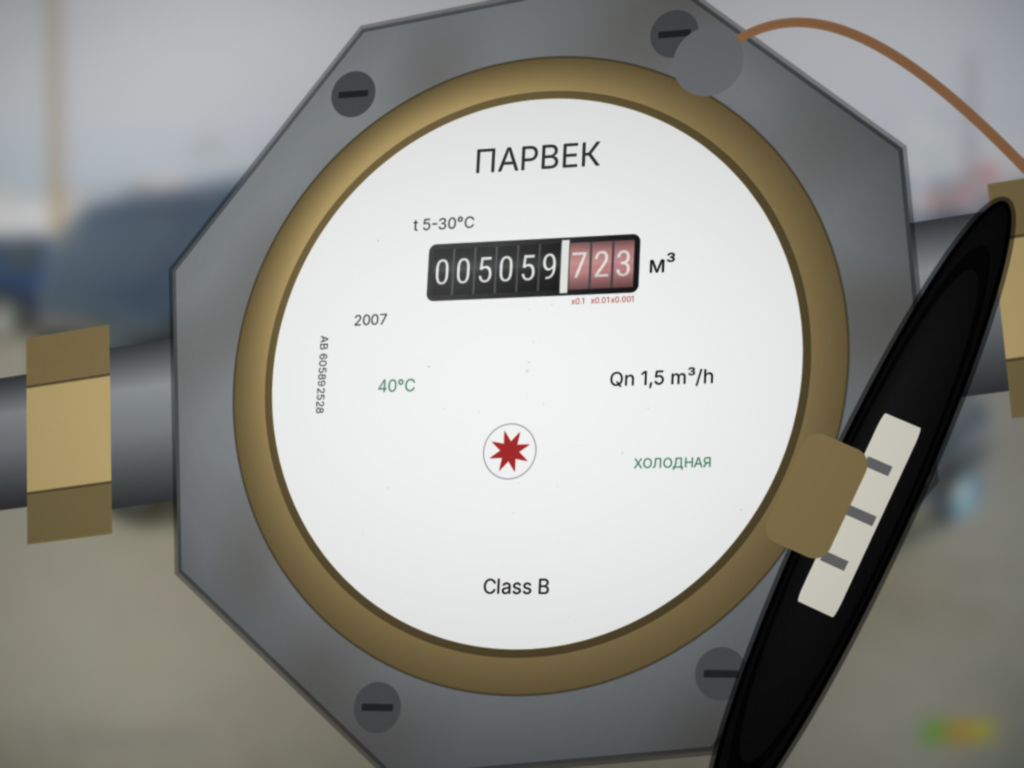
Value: 5059.723 m³
